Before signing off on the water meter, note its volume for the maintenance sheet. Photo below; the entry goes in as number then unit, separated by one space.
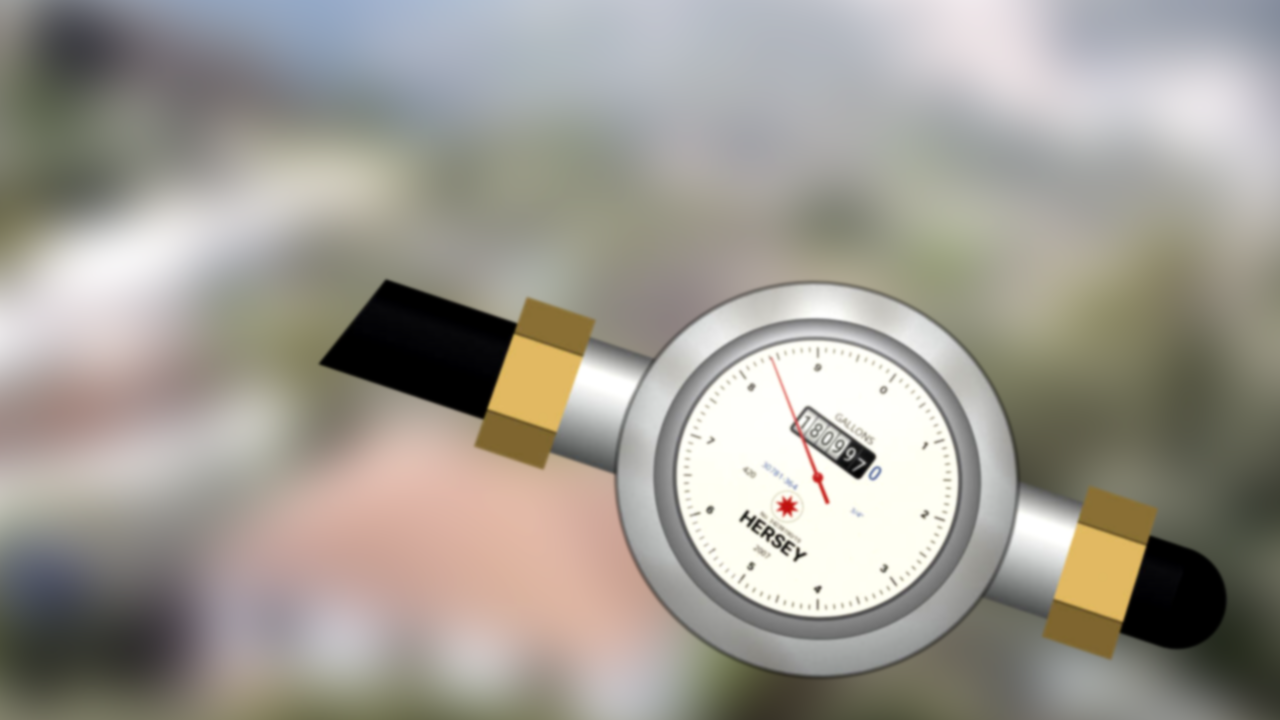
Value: 1809968.4 gal
